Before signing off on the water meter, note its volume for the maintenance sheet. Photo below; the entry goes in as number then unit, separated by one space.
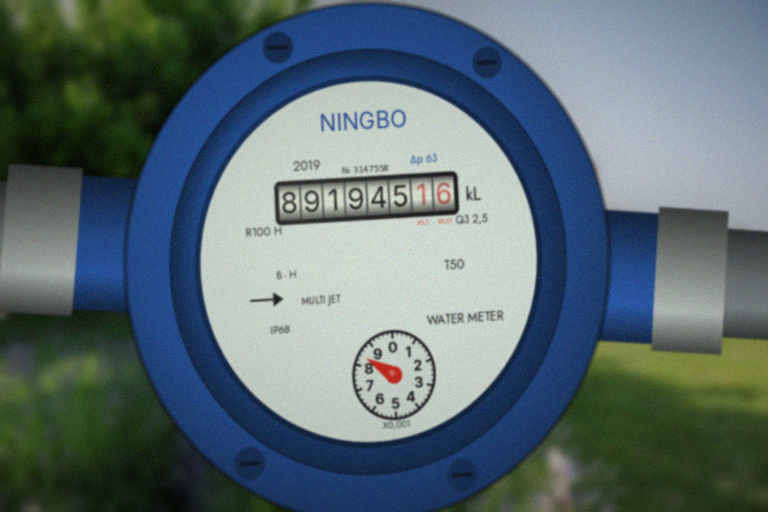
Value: 891945.168 kL
